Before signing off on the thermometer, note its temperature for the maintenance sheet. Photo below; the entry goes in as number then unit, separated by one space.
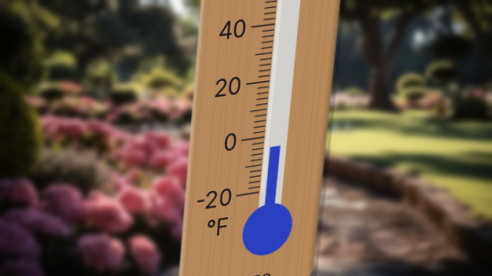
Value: -4 °F
